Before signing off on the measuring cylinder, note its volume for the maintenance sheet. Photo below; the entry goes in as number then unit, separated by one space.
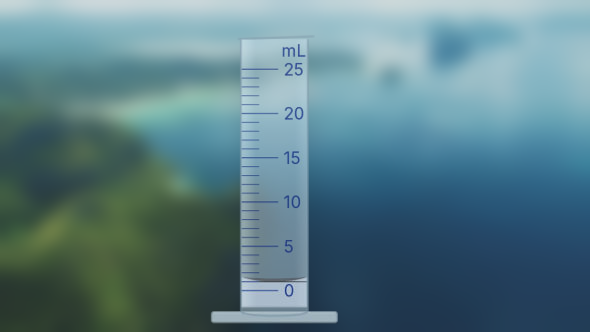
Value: 1 mL
